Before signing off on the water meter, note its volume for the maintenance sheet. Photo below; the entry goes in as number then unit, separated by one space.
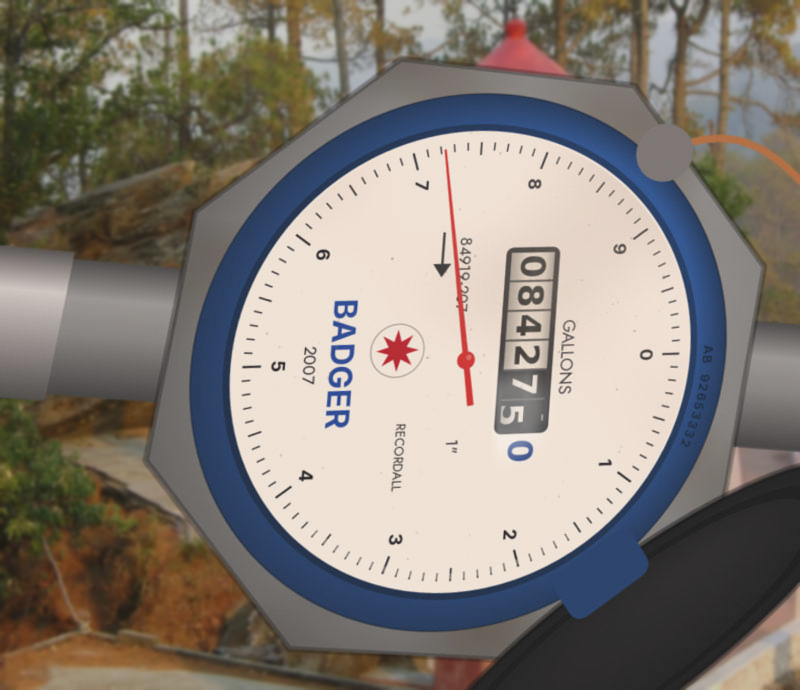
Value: 842747.2 gal
